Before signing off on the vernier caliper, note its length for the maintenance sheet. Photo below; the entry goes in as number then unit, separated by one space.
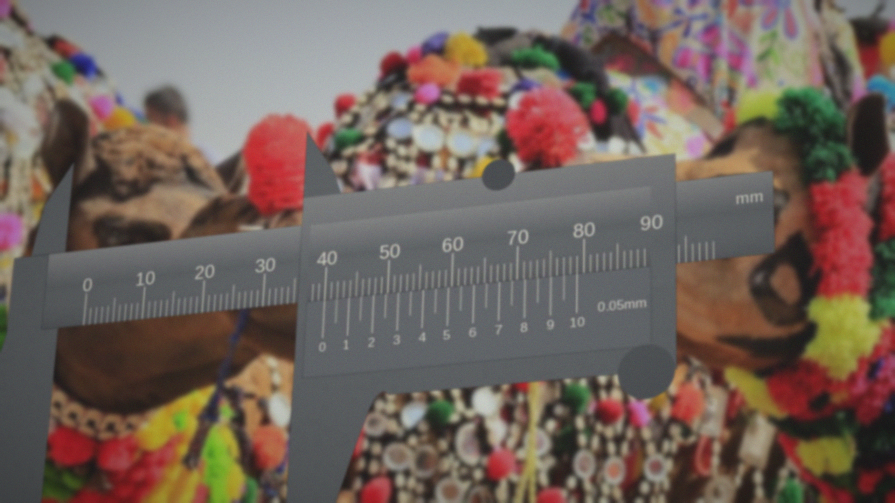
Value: 40.0 mm
